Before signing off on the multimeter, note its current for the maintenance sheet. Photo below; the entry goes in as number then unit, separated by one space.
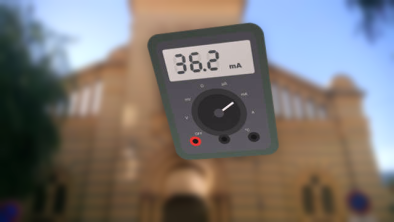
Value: 36.2 mA
